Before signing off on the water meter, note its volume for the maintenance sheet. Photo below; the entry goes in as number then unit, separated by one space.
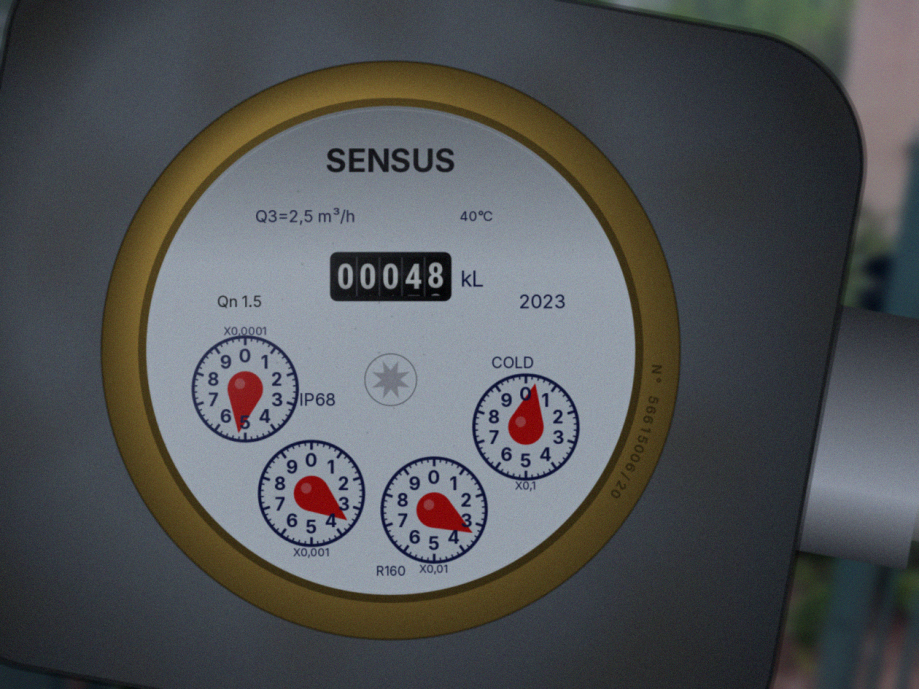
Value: 48.0335 kL
